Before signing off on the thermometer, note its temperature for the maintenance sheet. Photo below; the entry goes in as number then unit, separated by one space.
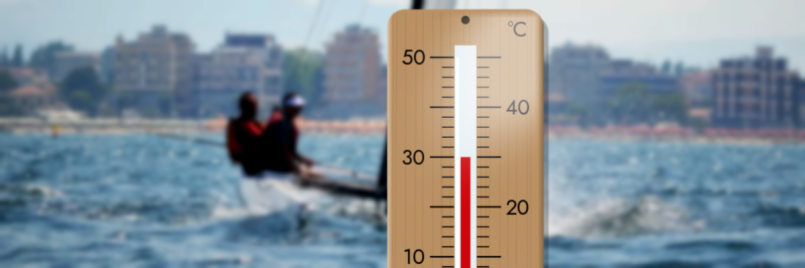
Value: 30 °C
